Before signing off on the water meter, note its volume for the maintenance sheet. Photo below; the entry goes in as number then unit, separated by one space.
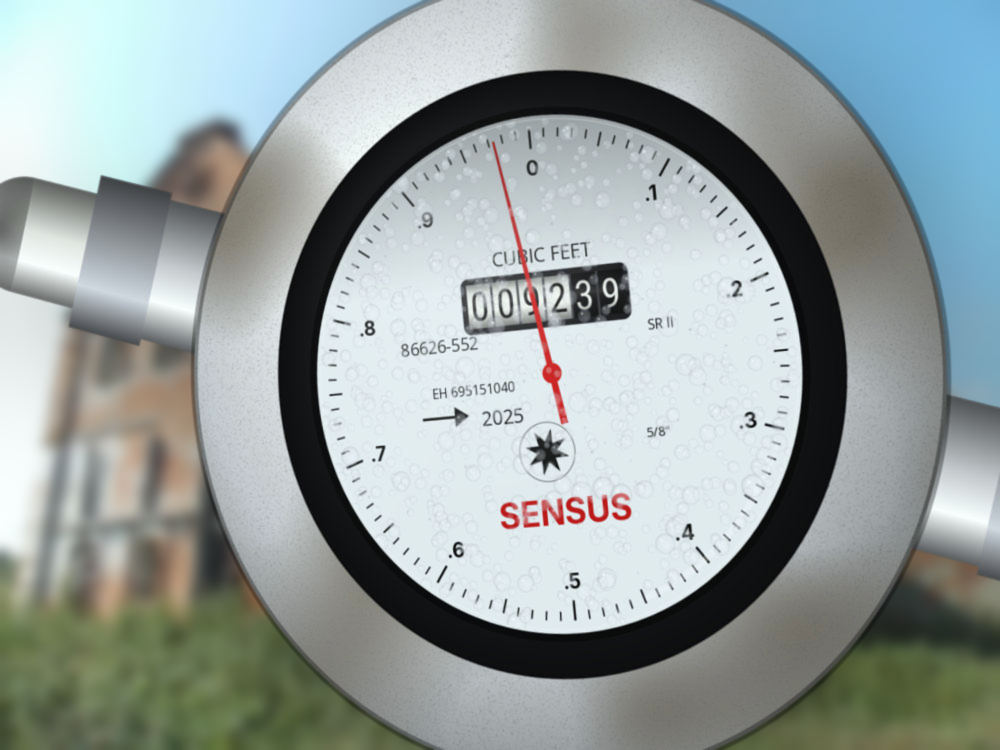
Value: 9238.97 ft³
